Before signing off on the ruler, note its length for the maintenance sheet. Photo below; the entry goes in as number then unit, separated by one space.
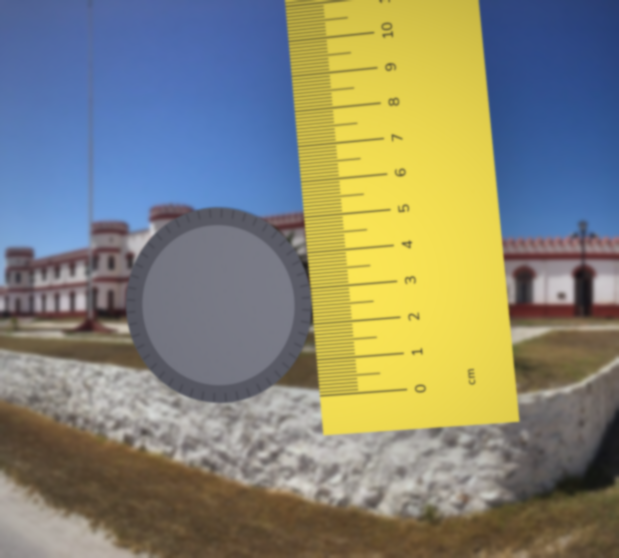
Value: 5.5 cm
